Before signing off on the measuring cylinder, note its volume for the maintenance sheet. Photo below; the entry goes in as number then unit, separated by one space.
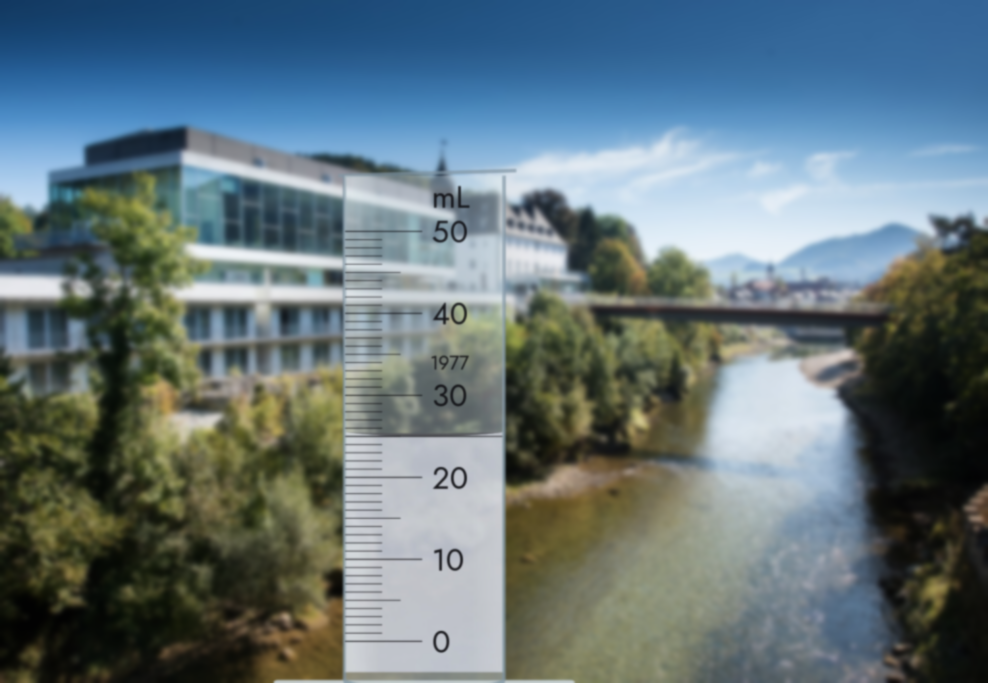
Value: 25 mL
